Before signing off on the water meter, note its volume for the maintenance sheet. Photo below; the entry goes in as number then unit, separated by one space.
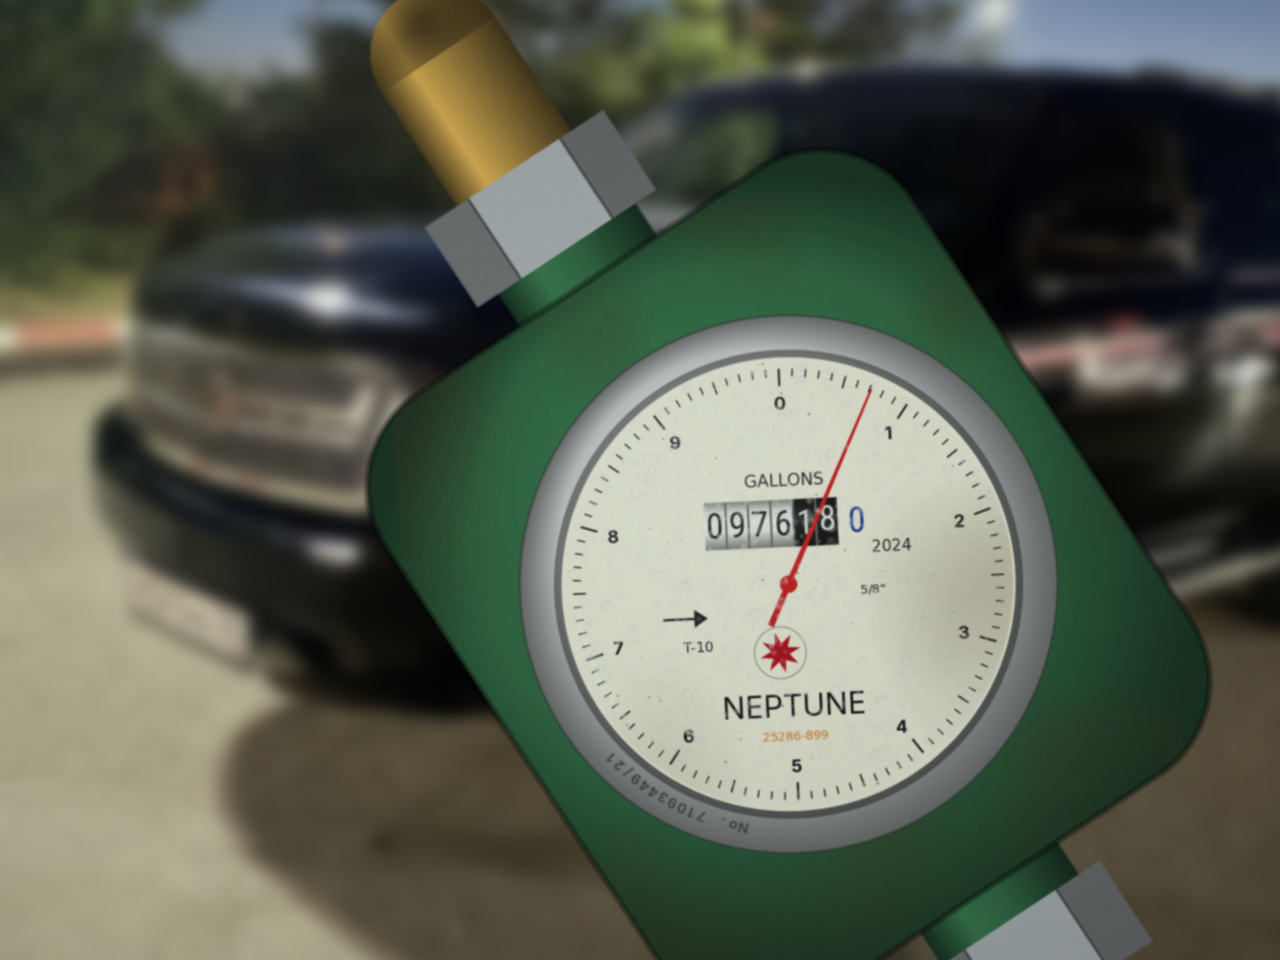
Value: 976180.7 gal
